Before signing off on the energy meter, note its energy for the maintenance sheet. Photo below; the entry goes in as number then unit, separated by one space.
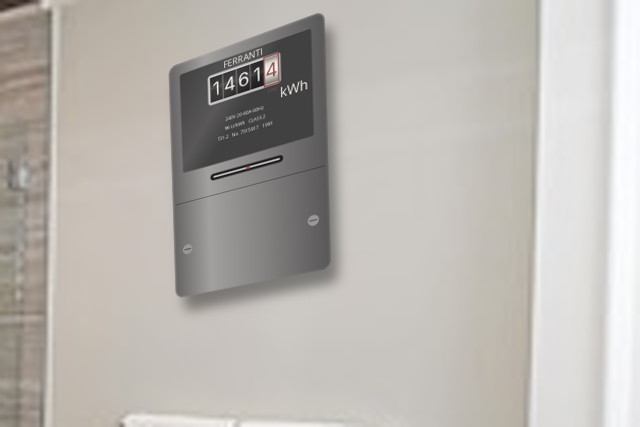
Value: 1461.4 kWh
